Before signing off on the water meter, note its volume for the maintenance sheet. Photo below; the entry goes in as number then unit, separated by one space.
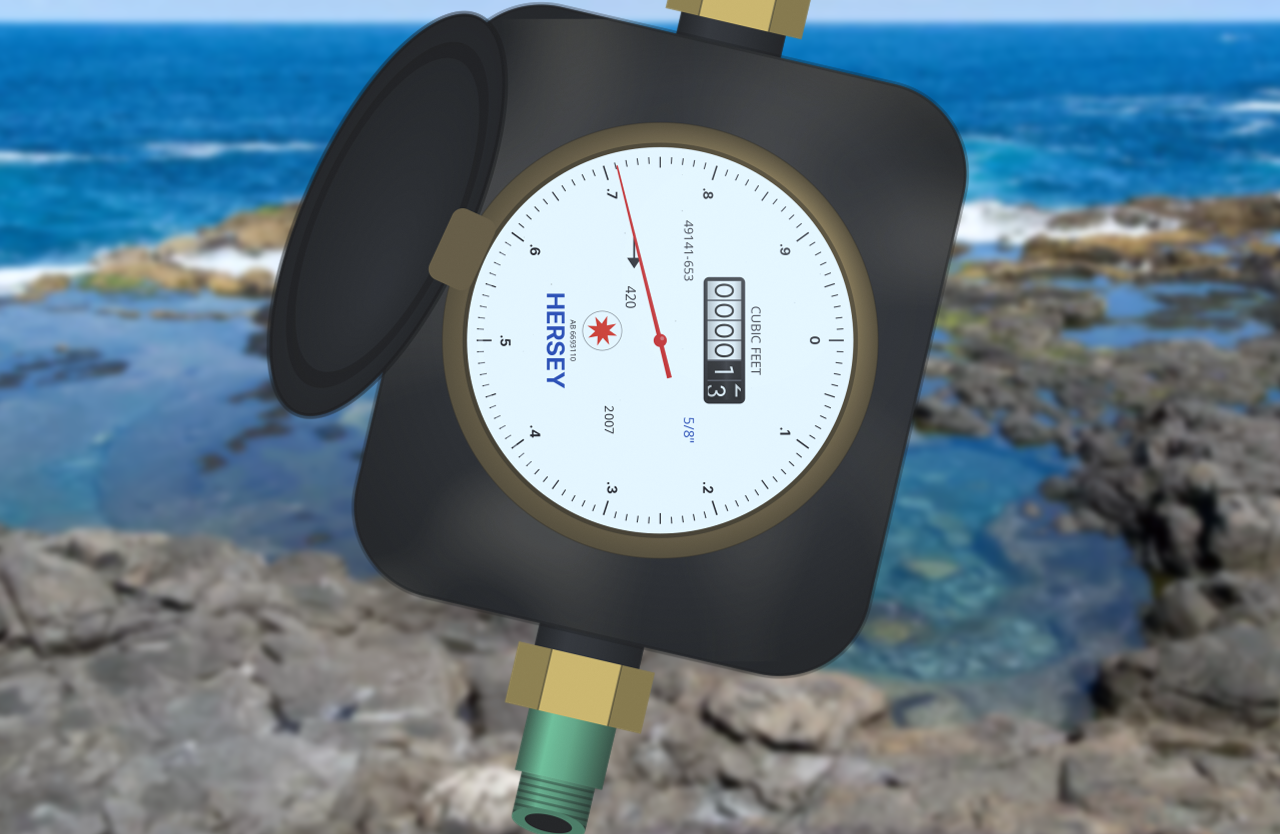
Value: 12.71 ft³
